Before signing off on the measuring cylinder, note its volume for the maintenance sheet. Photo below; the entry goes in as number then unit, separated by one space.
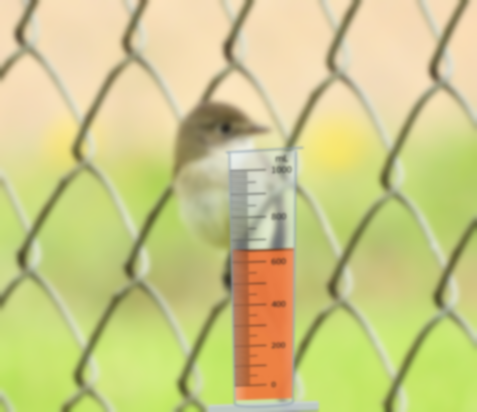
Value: 650 mL
